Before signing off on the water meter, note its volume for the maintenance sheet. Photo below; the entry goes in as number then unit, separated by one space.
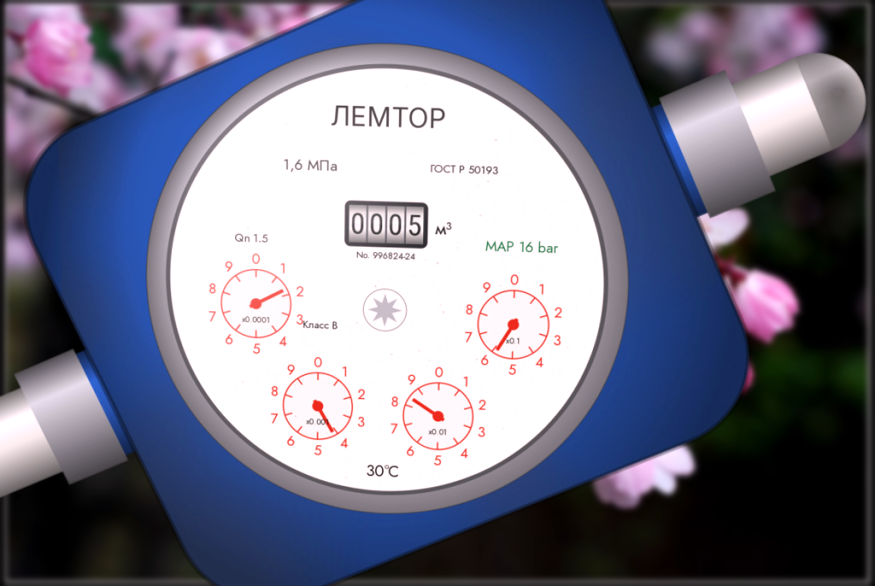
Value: 5.5841 m³
